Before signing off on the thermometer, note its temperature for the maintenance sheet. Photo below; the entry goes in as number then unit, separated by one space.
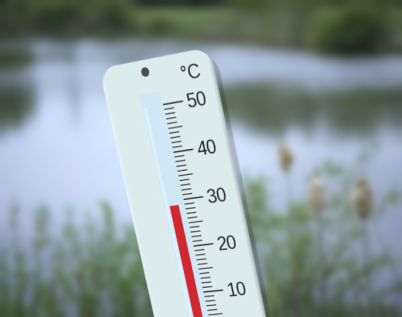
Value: 29 °C
